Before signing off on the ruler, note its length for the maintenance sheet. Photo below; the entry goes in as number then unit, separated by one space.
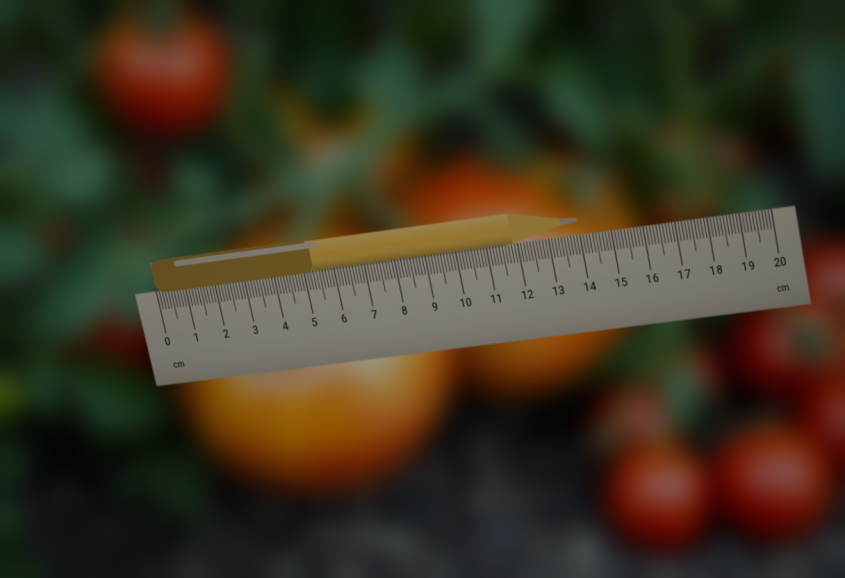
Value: 14 cm
